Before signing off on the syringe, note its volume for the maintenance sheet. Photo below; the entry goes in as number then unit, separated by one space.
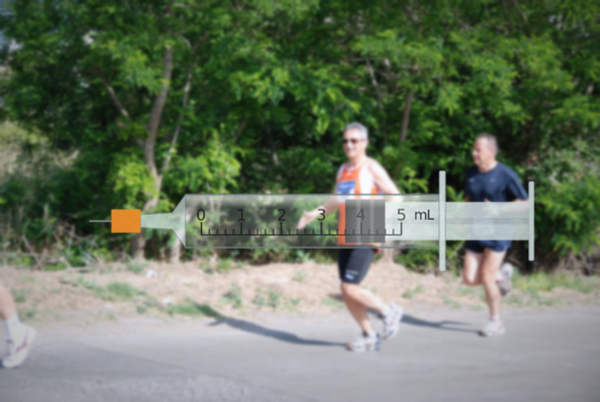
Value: 3.6 mL
